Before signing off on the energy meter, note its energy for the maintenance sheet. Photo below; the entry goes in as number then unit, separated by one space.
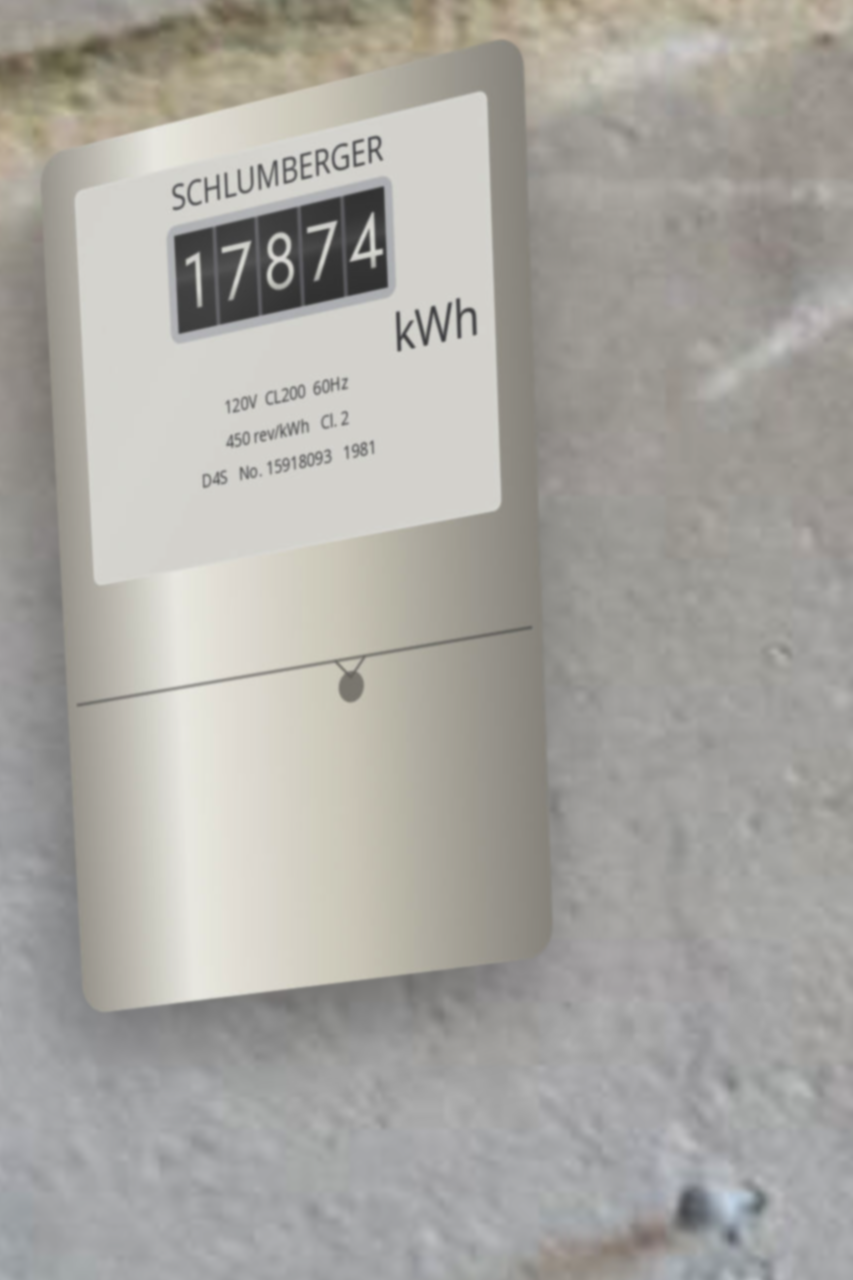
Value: 17874 kWh
